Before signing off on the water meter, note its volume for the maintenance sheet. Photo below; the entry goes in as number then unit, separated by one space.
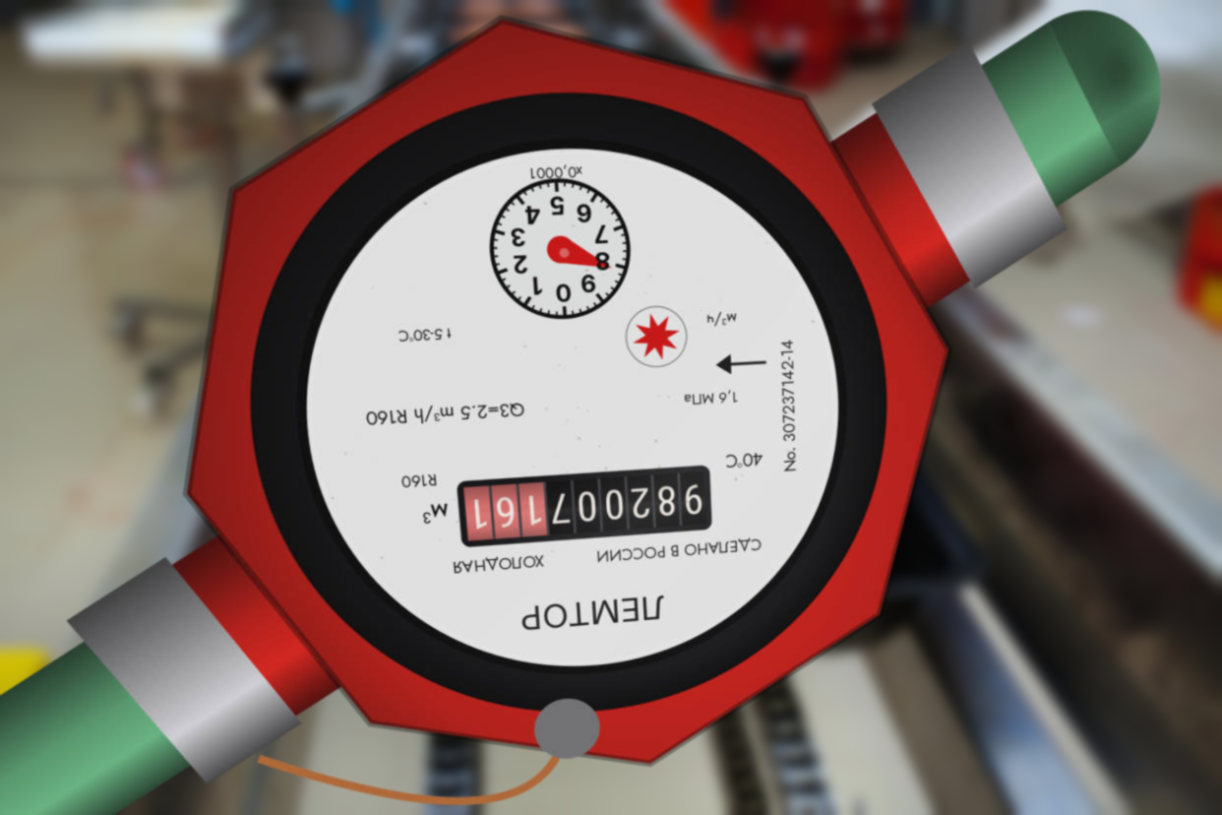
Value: 982007.1618 m³
